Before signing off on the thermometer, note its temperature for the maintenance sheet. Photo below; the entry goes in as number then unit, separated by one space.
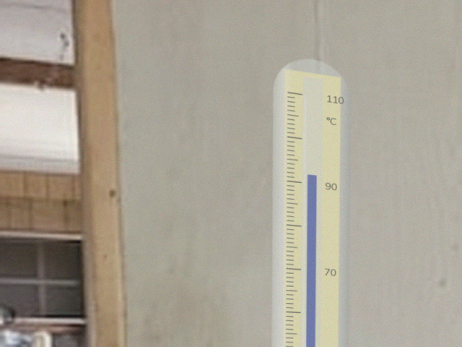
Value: 92 °C
